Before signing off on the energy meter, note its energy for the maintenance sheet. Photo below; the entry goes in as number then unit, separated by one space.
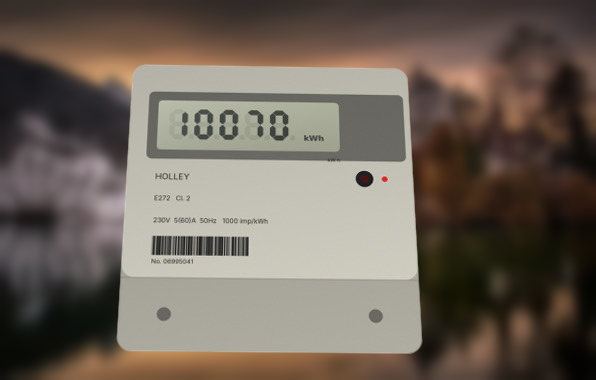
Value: 10070 kWh
